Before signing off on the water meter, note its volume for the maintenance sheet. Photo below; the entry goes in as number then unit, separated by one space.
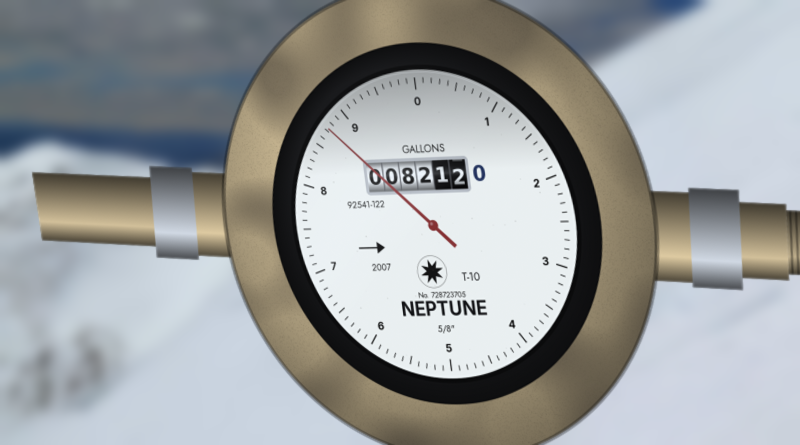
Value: 82118.7 gal
